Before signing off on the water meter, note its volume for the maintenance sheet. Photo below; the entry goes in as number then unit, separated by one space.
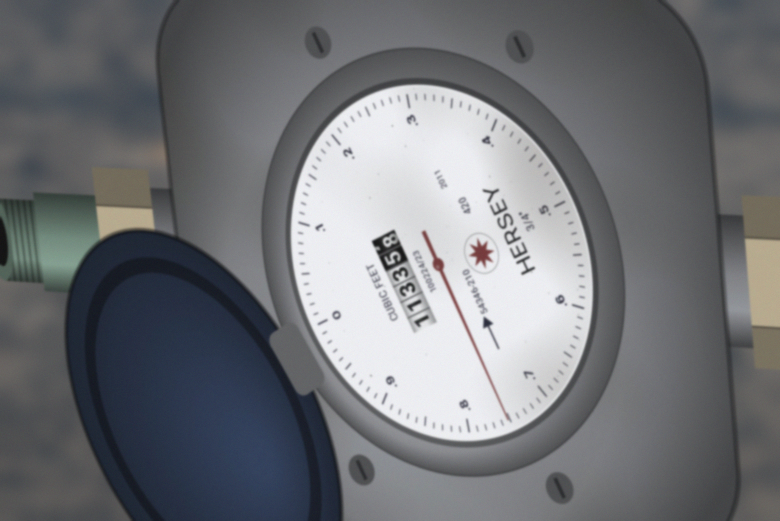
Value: 113357.75 ft³
